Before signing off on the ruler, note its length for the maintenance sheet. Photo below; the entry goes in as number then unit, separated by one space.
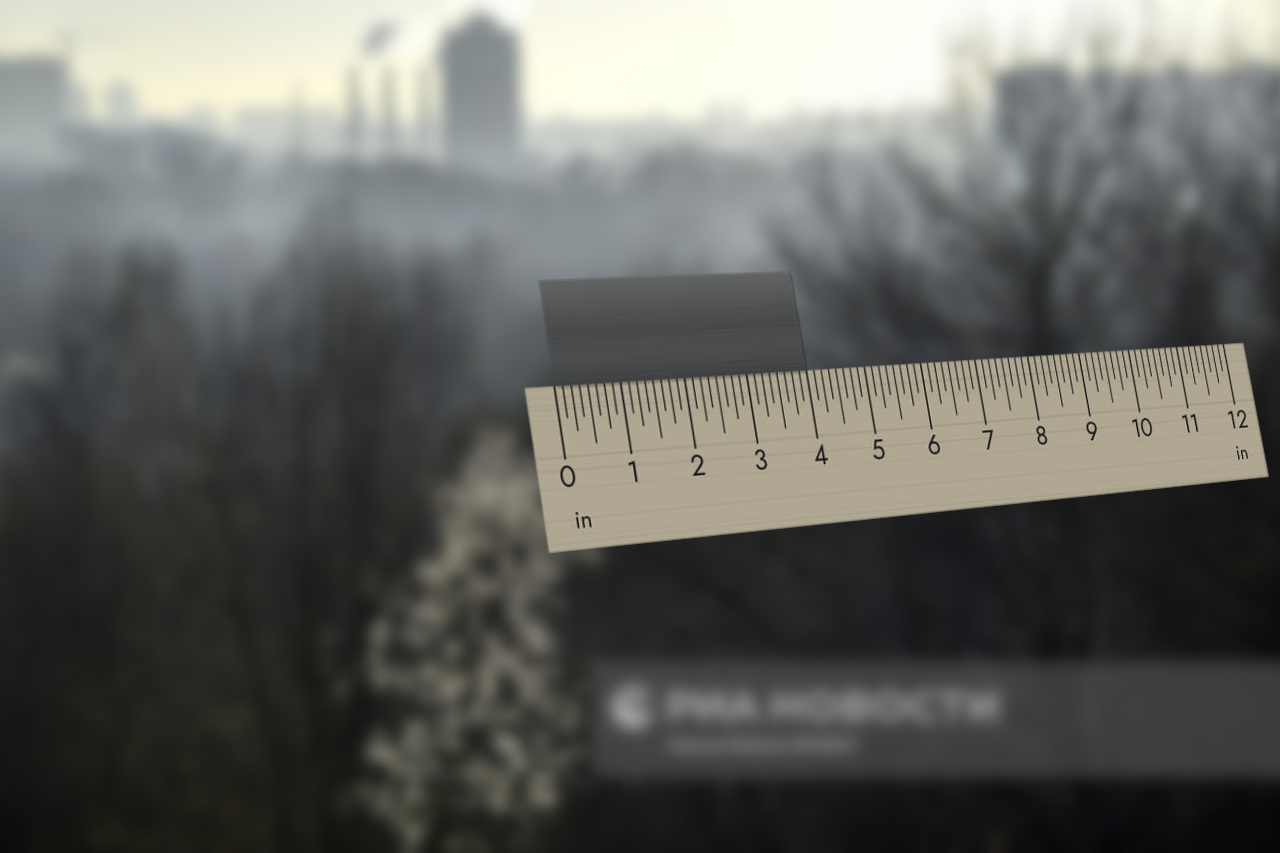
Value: 4 in
